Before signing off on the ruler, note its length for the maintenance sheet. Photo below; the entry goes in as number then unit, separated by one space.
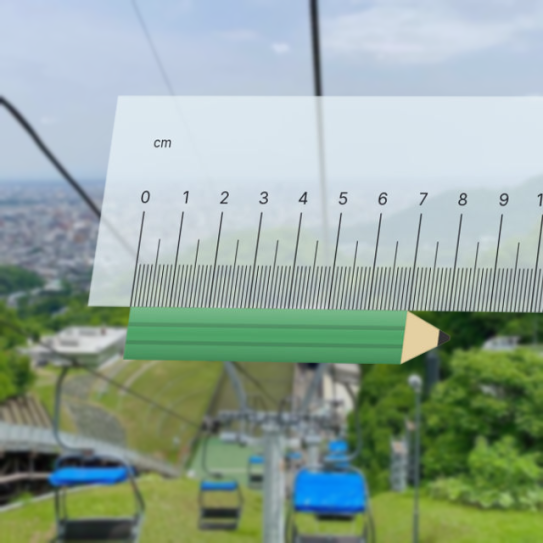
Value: 8.1 cm
